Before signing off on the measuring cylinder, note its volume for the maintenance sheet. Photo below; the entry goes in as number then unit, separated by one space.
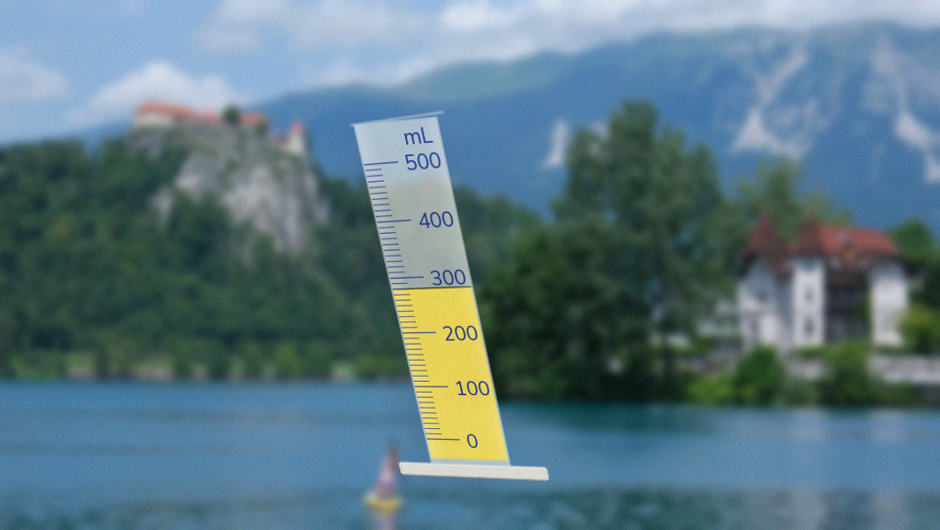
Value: 280 mL
